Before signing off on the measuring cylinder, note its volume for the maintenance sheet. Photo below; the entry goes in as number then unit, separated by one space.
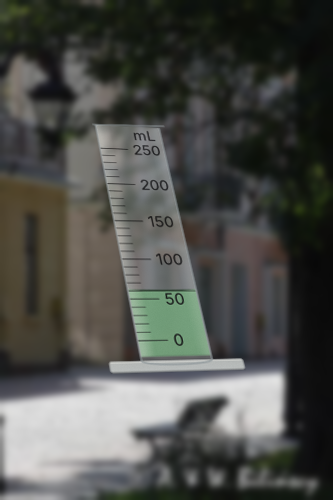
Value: 60 mL
